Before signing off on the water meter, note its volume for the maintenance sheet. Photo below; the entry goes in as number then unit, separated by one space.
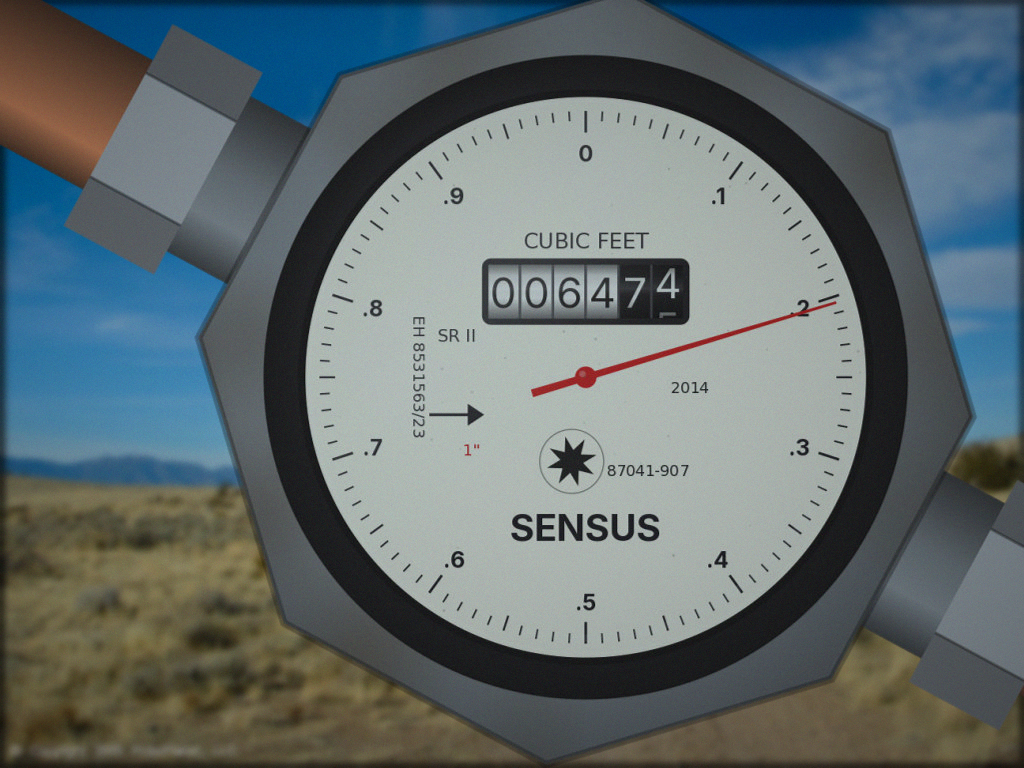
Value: 6474.20 ft³
